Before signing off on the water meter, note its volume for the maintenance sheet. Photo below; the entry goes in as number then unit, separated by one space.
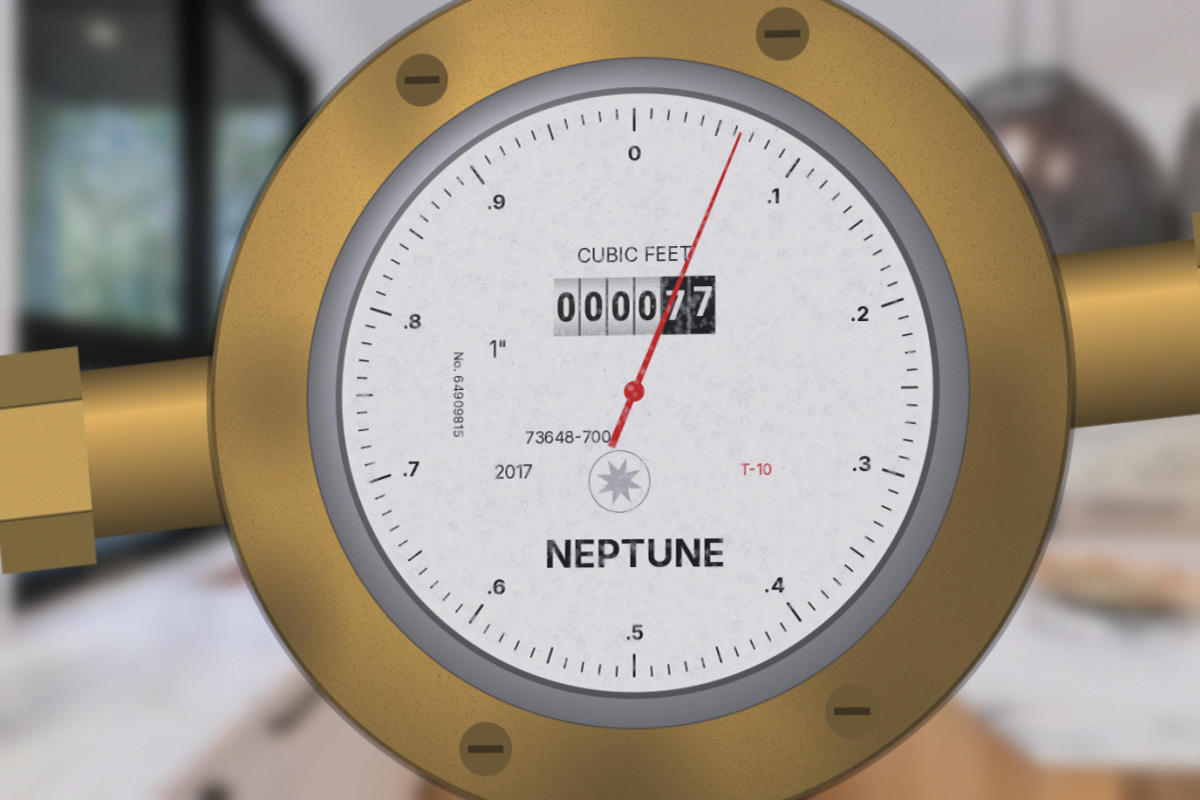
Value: 77.06 ft³
